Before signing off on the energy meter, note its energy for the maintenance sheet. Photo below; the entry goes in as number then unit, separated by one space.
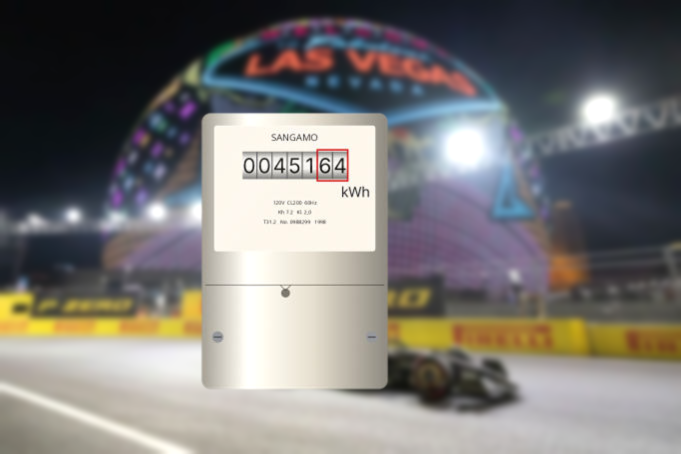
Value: 451.64 kWh
